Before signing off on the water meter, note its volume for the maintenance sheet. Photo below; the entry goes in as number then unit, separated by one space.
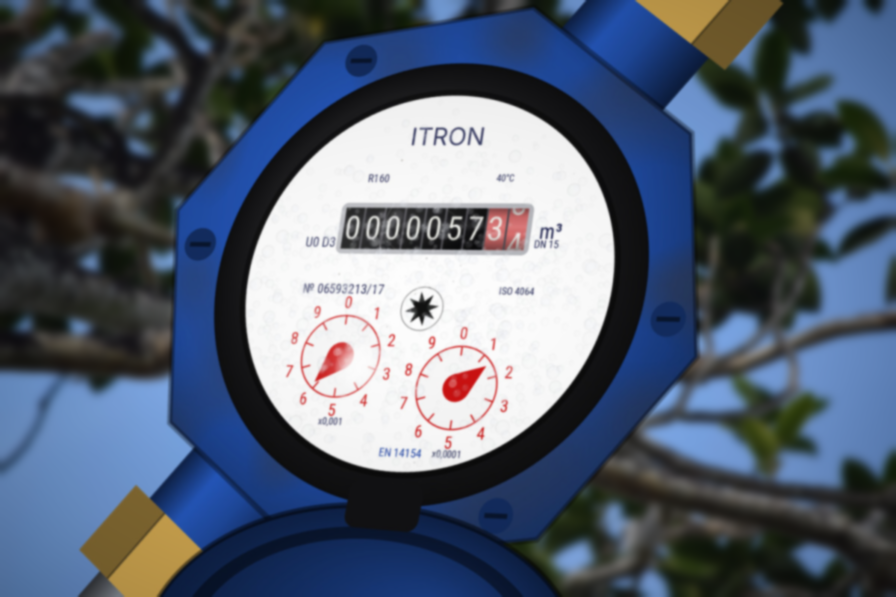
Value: 57.3361 m³
